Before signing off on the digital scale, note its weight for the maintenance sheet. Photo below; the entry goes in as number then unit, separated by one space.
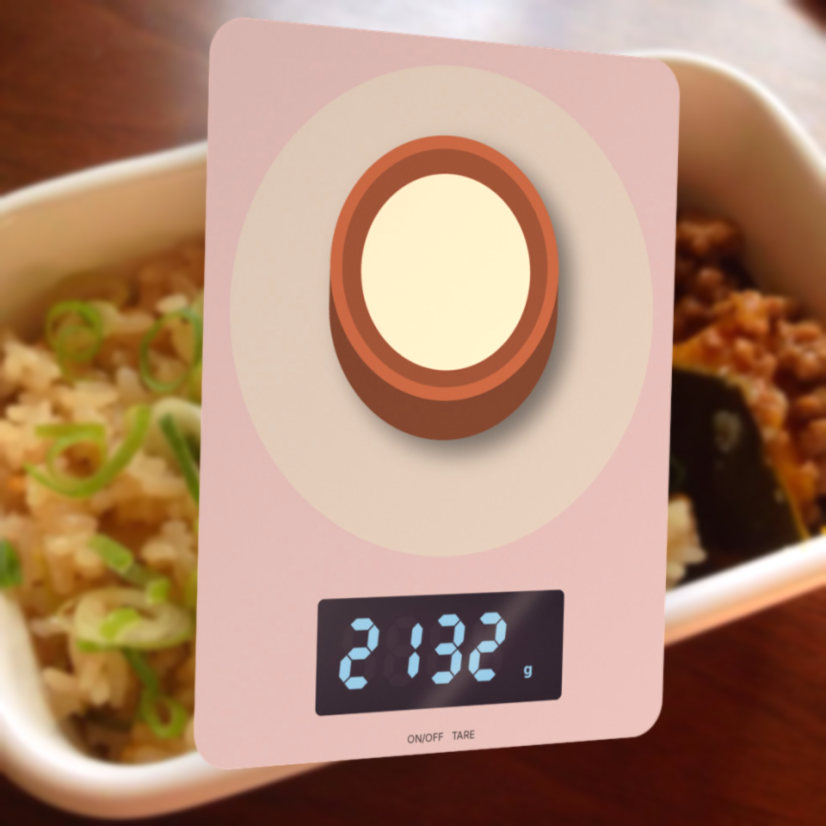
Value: 2132 g
